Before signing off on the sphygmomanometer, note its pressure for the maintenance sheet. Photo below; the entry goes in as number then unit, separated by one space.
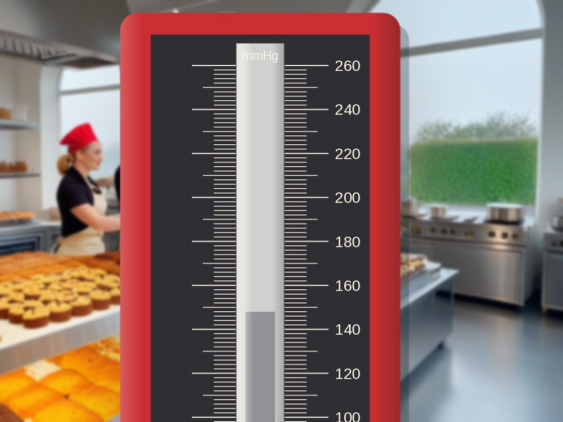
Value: 148 mmHg
